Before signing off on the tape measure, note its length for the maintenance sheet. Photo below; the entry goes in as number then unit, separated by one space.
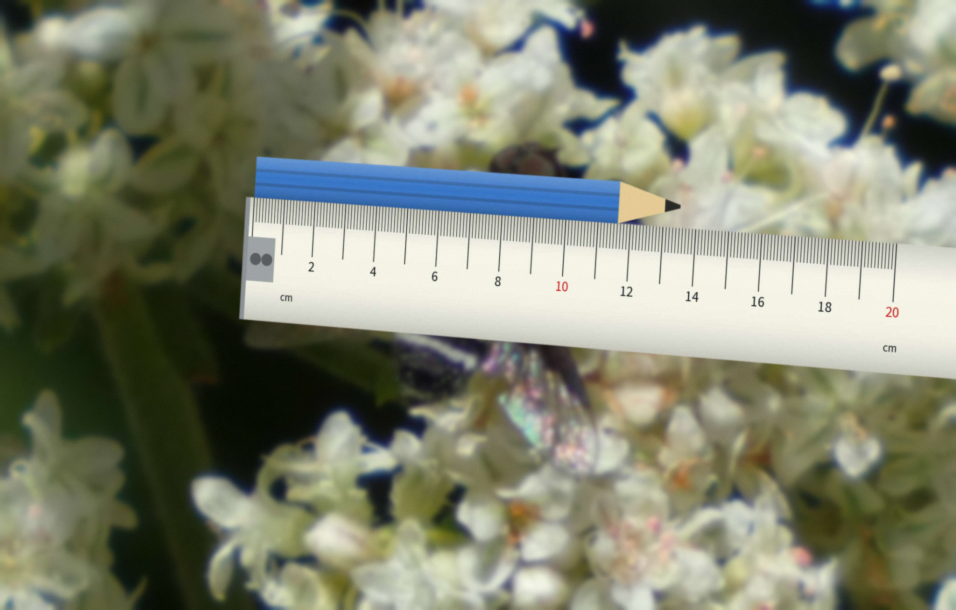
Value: 13.5 cm
